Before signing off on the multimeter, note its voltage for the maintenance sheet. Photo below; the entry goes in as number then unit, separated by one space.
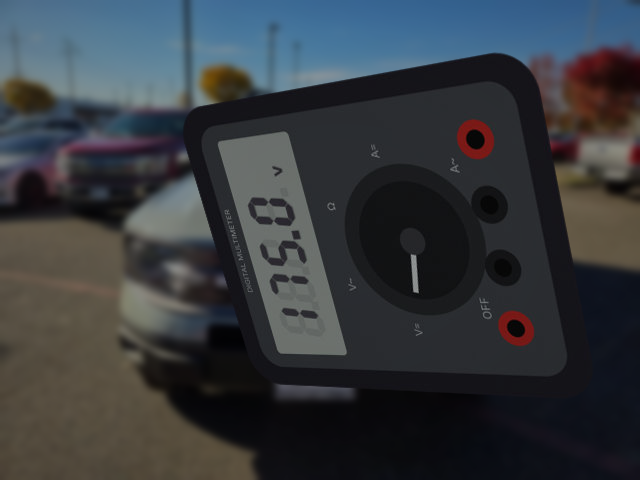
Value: 175.0 V
